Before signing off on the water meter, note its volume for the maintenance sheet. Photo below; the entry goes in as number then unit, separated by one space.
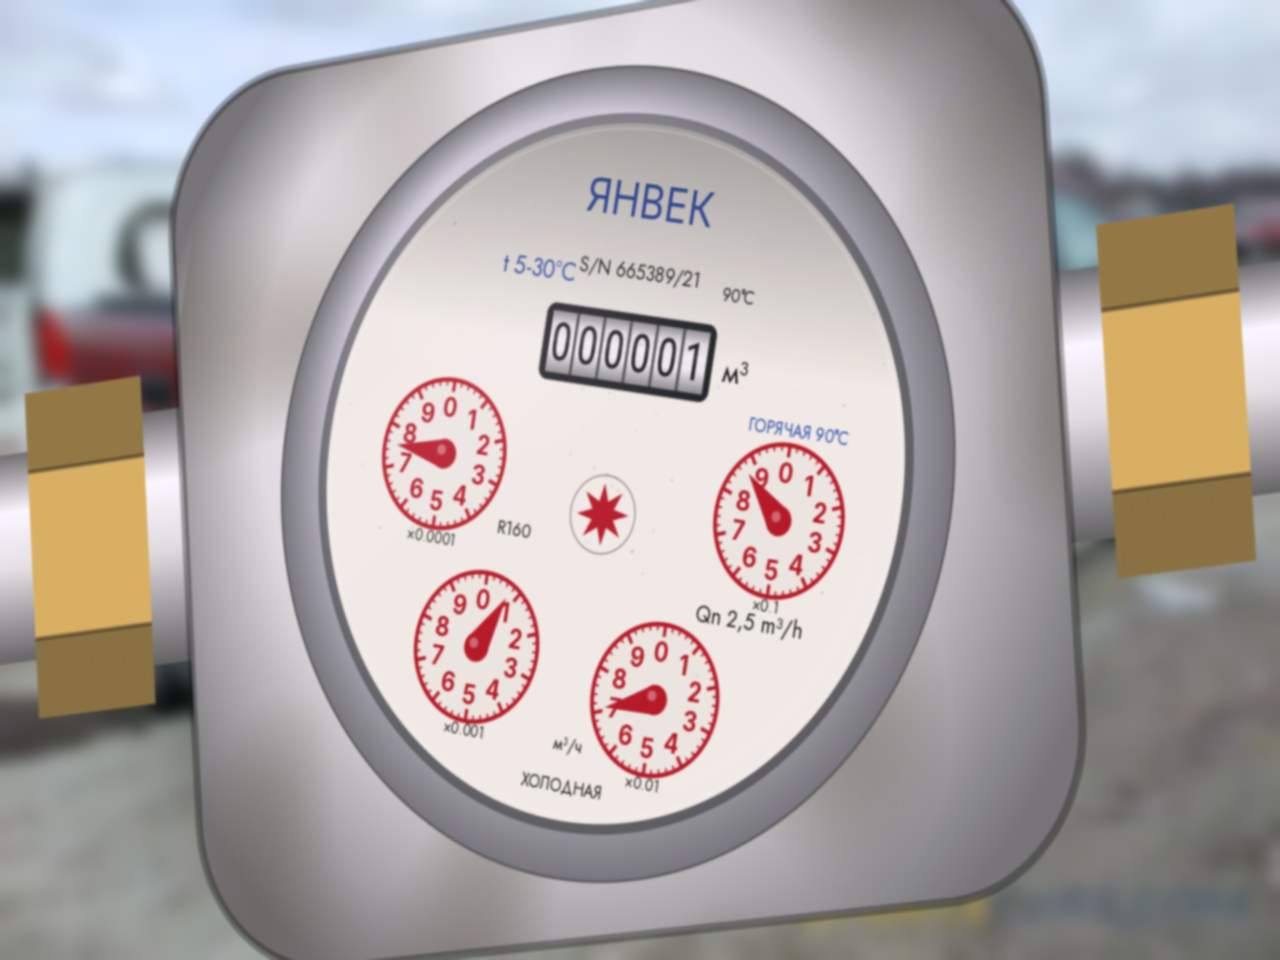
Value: 1.8707 m³
